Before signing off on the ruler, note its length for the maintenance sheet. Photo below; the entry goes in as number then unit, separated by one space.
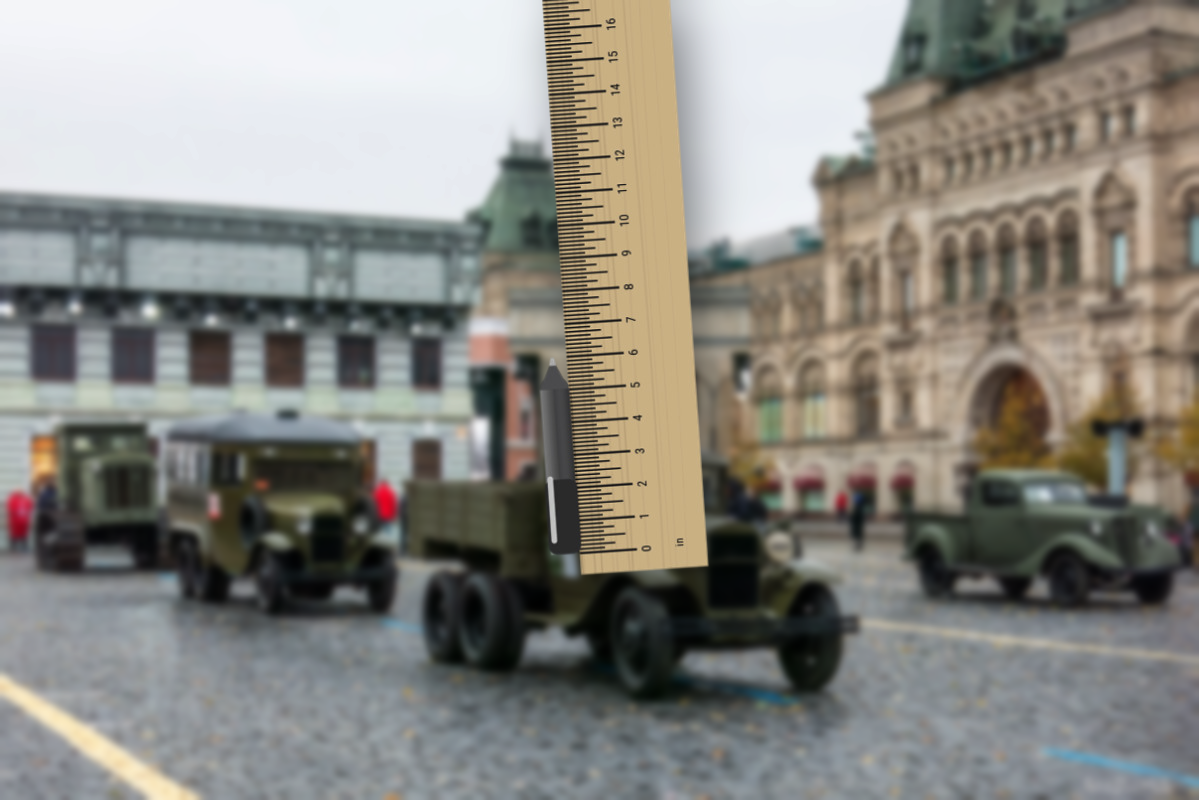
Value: 6 in
